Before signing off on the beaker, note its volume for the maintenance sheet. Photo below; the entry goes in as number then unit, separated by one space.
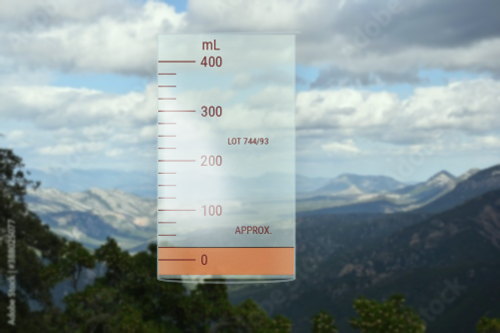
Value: 25 mL
